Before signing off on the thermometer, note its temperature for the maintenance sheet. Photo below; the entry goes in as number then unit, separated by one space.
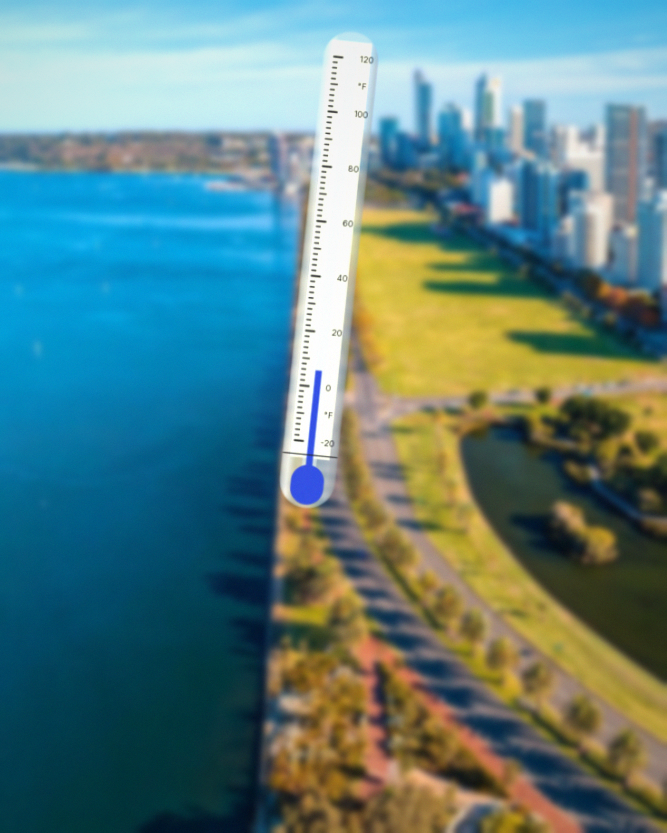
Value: 6 °F
